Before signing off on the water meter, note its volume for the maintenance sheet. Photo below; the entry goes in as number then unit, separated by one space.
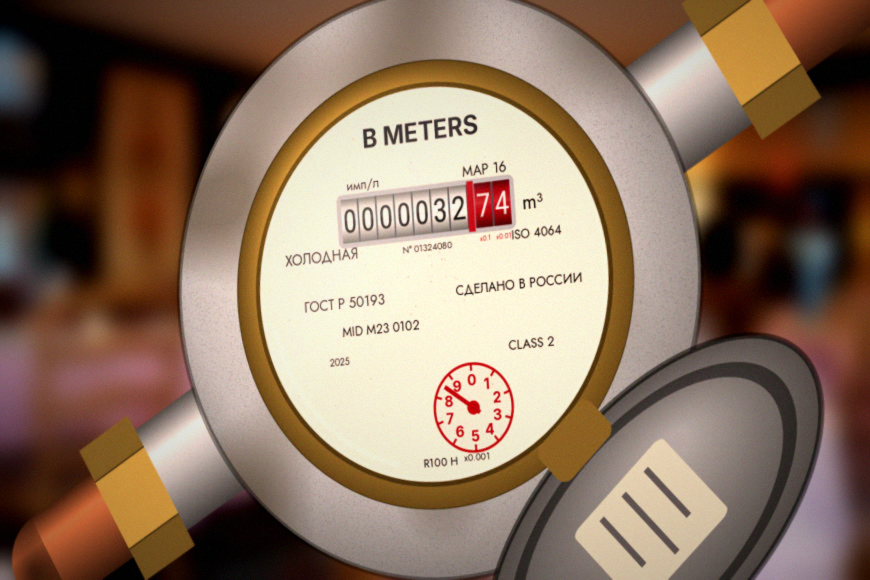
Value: 32.748 m³
